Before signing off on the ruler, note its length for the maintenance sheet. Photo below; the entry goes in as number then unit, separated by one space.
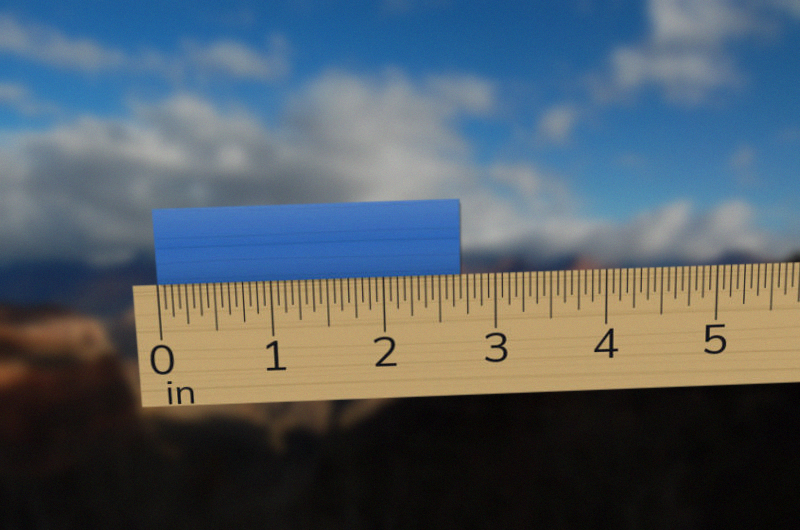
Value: 2.6875 in
